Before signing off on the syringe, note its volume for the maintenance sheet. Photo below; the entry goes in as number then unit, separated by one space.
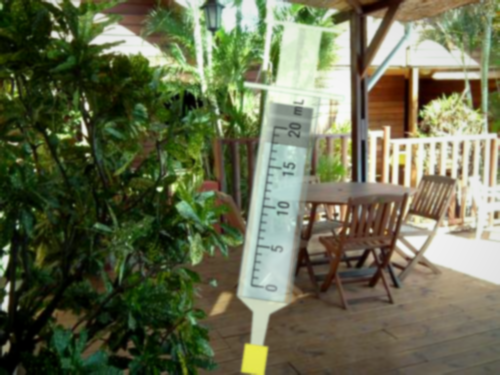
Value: 18 mL
